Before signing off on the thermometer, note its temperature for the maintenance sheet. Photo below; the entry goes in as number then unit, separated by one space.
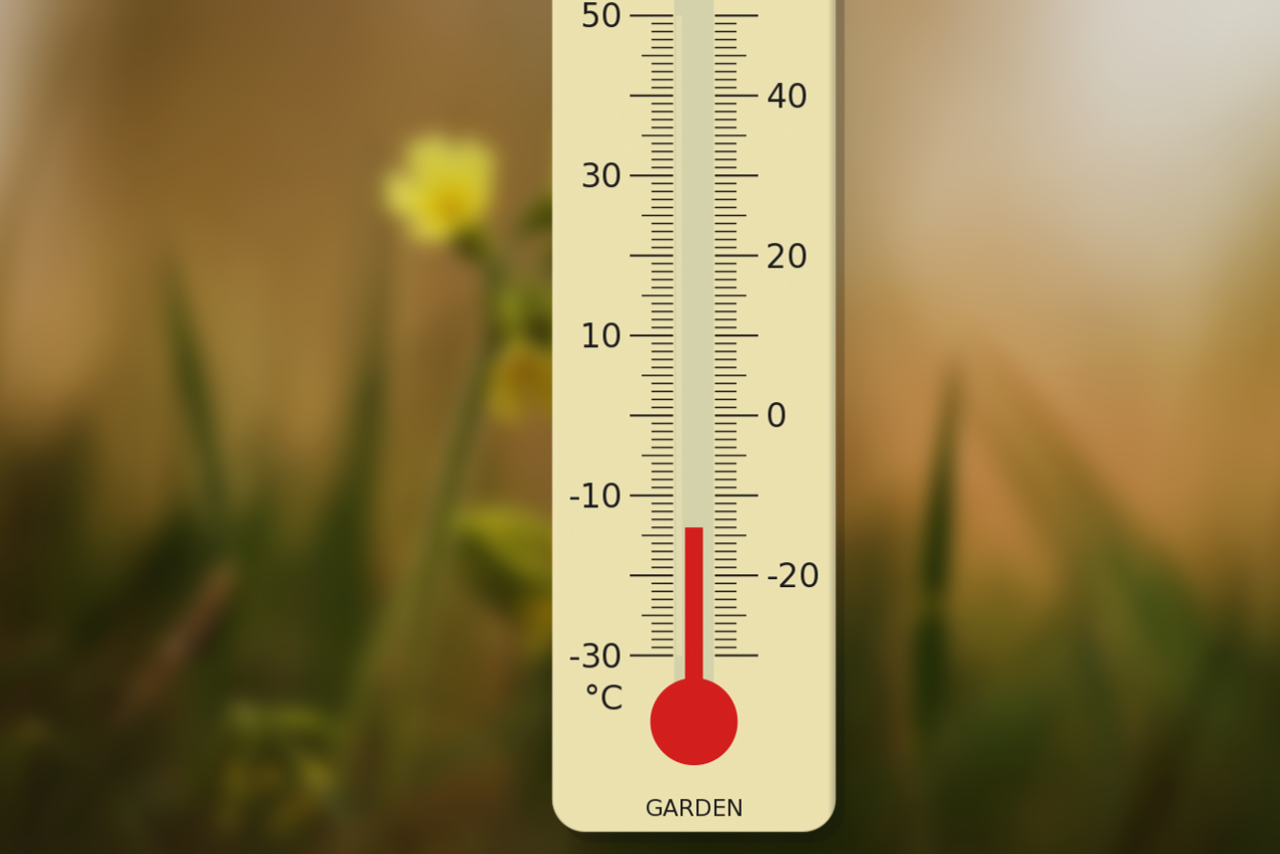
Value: -14 °C
